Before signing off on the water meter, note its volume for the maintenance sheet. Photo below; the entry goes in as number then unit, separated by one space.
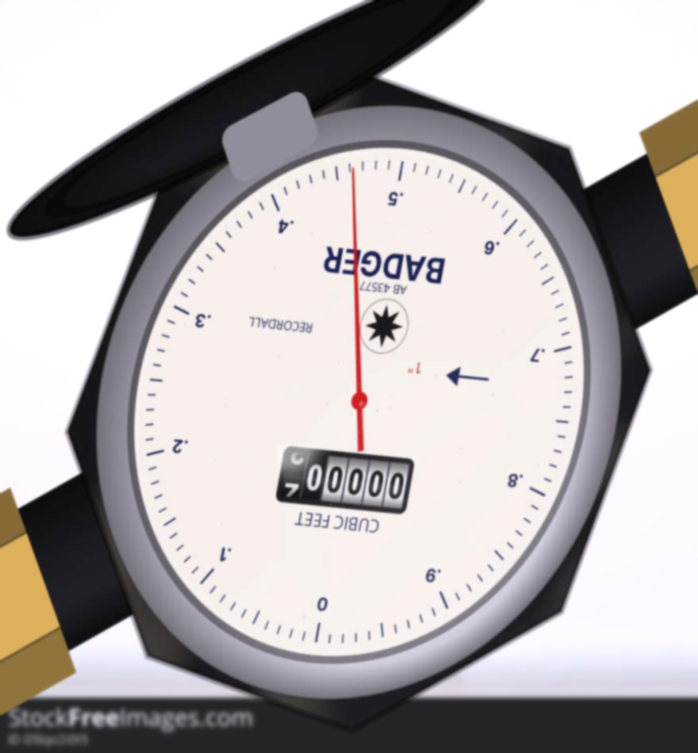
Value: 2.46 ft³
